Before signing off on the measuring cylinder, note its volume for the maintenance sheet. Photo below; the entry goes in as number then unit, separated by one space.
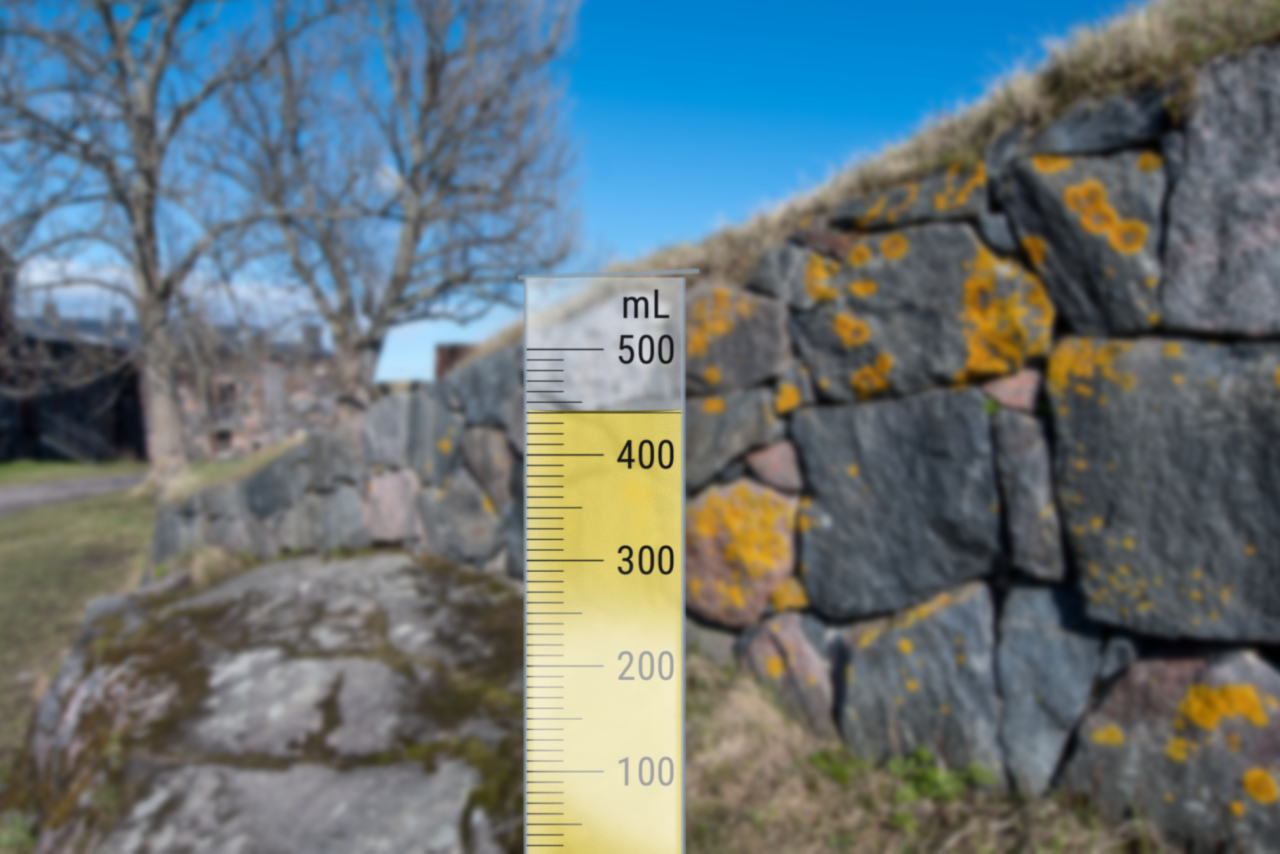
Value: 440 mL
